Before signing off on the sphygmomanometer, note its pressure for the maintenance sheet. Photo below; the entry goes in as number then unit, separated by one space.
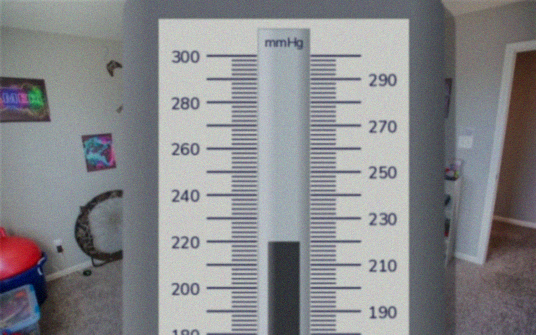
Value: 220 mmHg
